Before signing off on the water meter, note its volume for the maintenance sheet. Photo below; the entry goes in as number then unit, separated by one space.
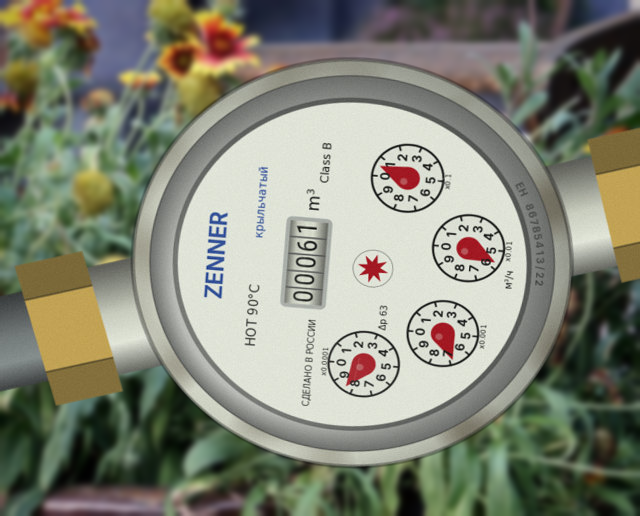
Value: 61.0568 m³
